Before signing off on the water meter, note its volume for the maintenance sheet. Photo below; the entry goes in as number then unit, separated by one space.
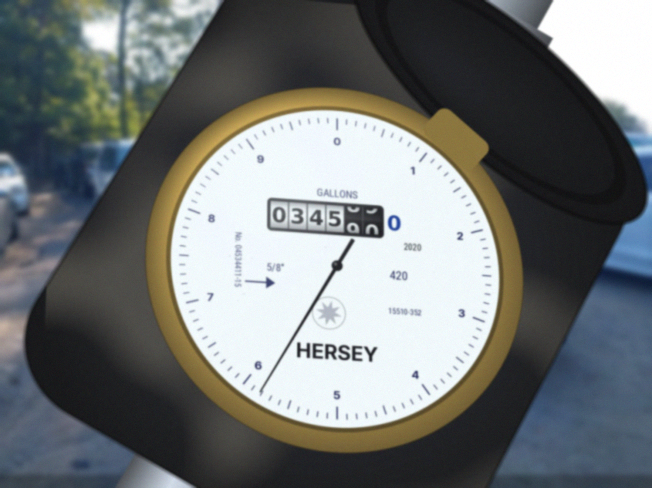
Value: 345895.8 gal
